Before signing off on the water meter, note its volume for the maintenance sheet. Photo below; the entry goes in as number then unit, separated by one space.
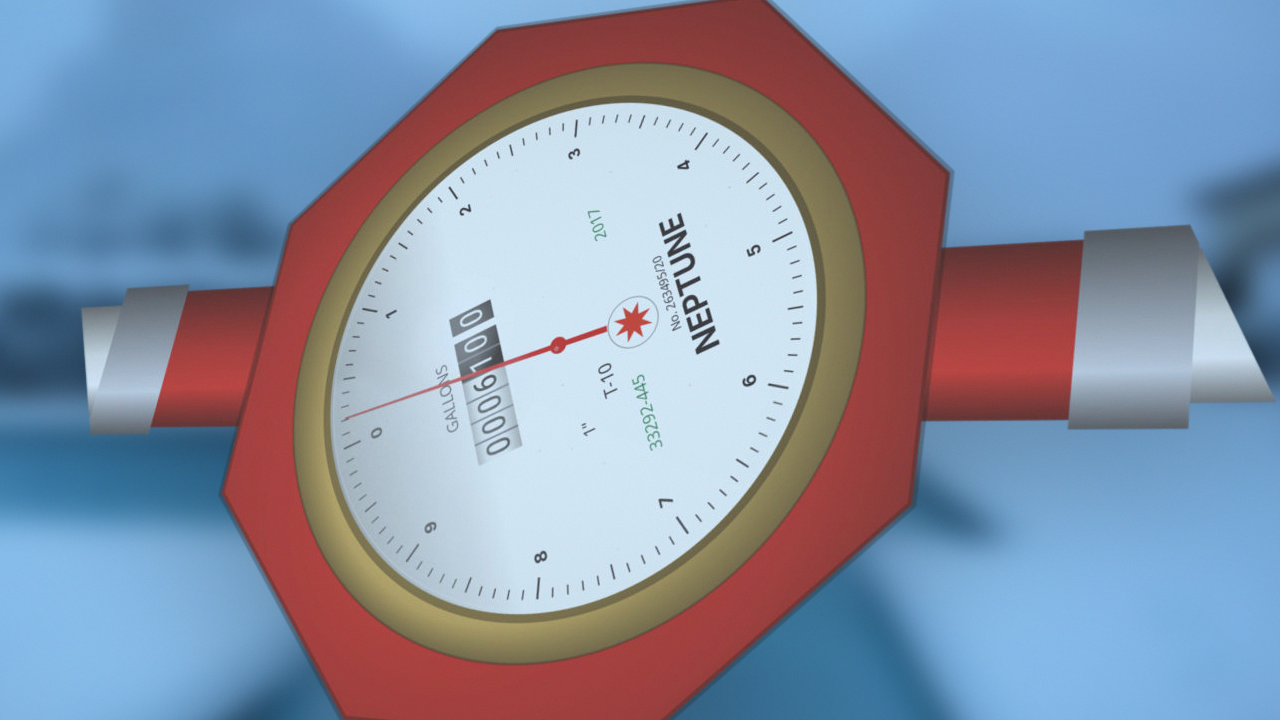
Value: 6100.2 gal
